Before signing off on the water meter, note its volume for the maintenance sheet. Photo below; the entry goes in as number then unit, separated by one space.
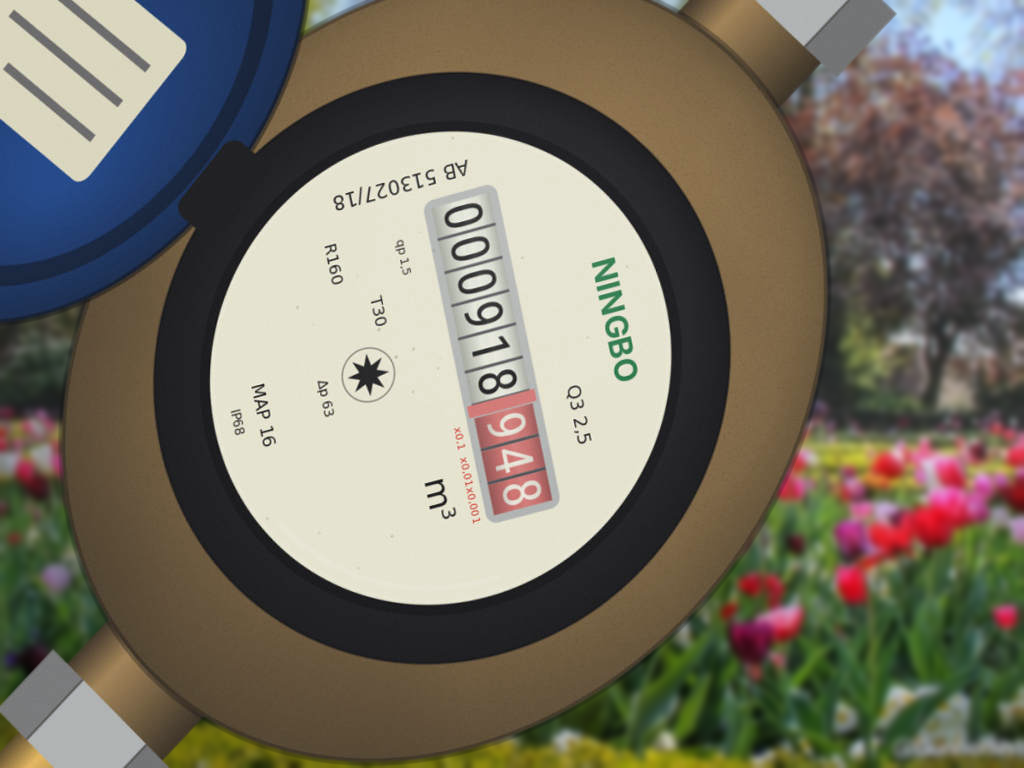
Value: 918.948 m³
